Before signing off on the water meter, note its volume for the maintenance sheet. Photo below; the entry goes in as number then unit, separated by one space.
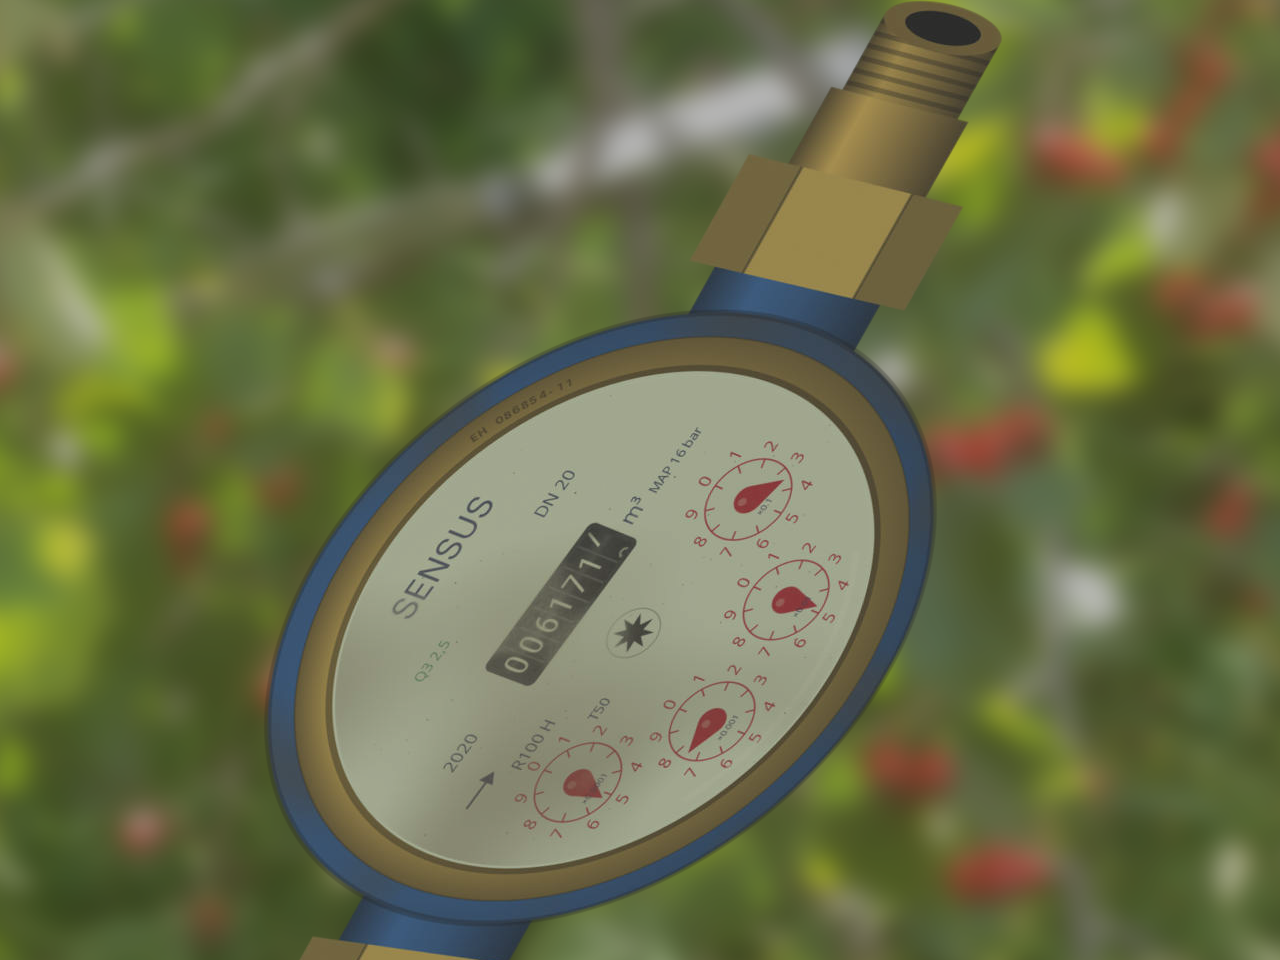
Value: 61717.3475 m³
